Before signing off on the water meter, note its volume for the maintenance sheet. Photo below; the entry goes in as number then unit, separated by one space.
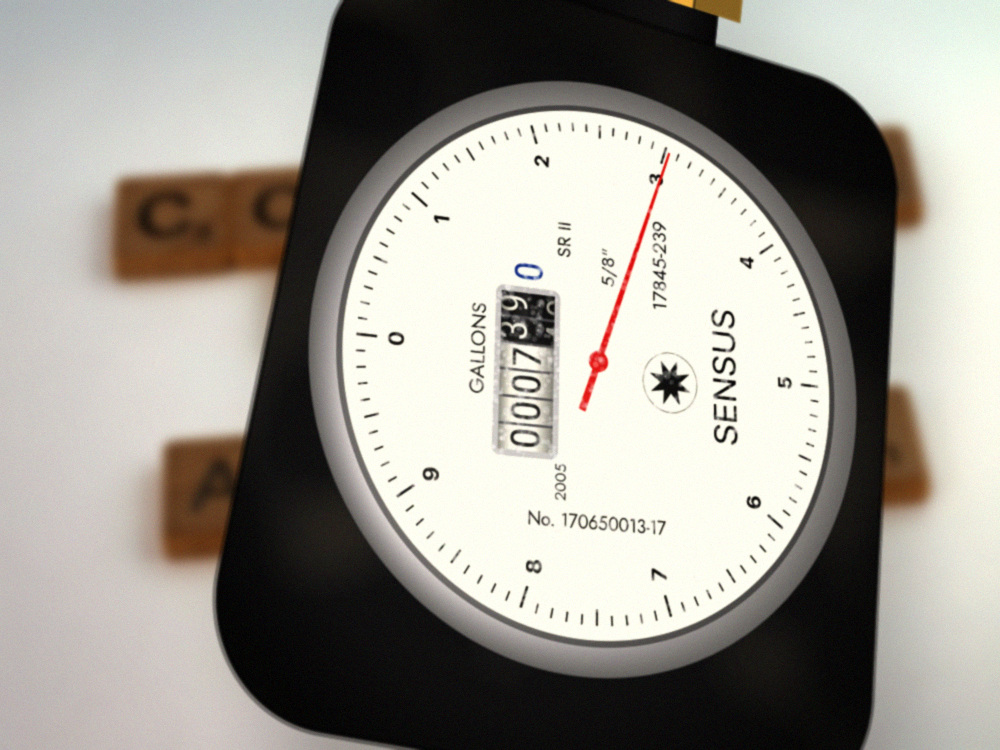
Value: 7393.0 gal
